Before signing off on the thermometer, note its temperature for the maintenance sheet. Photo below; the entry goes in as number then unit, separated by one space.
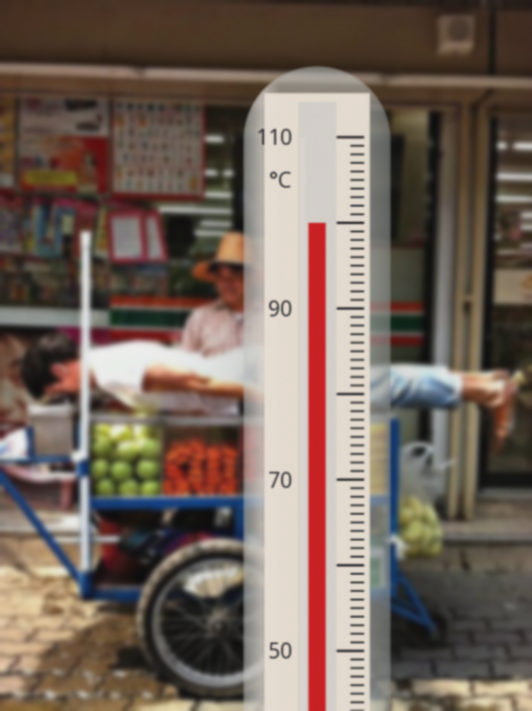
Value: 100 °C
